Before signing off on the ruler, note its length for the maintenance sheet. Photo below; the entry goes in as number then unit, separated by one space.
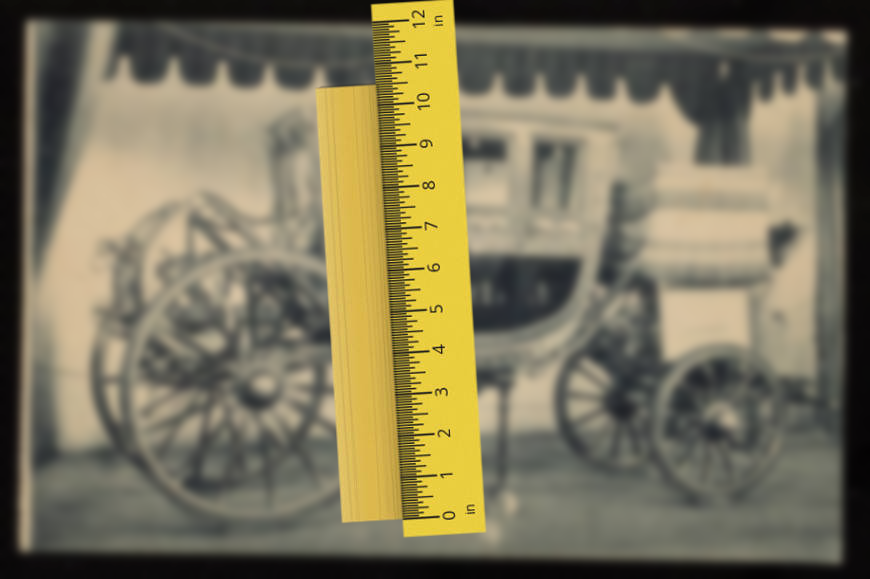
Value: 10.5 in
